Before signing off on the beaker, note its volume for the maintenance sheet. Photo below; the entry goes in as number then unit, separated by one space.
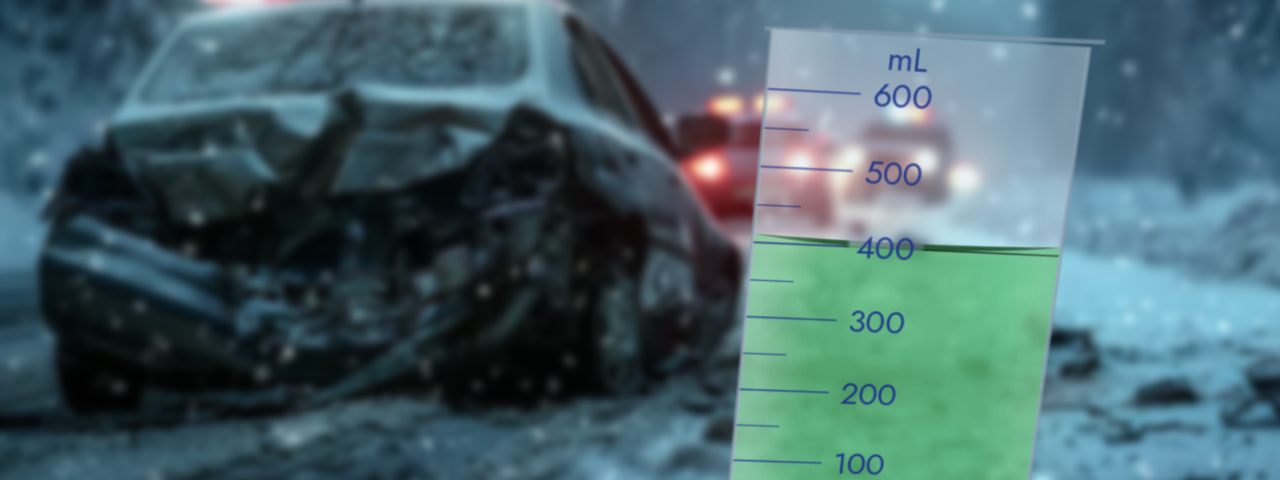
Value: 400 mL
